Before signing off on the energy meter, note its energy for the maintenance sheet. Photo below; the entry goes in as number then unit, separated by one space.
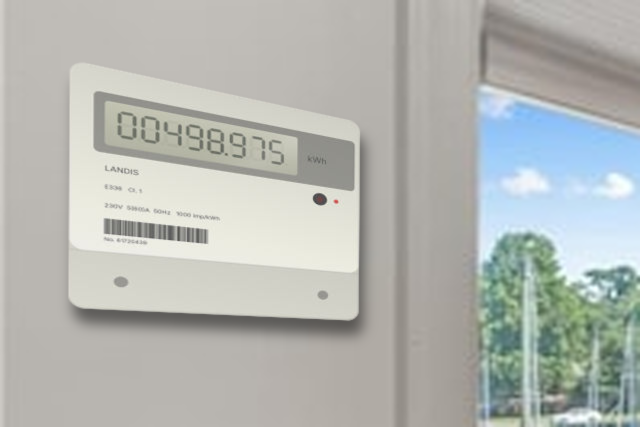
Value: 498.975 kWh
